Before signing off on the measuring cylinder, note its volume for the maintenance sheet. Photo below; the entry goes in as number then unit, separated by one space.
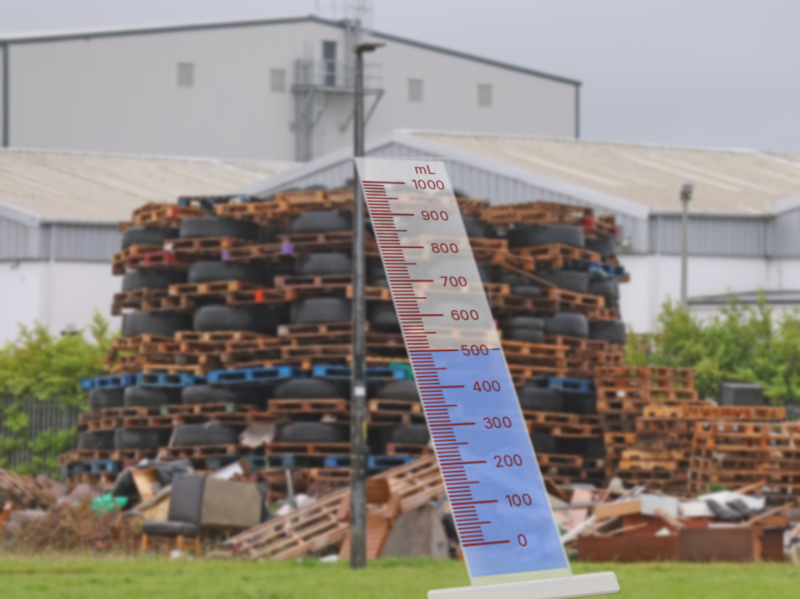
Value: 500 mL
